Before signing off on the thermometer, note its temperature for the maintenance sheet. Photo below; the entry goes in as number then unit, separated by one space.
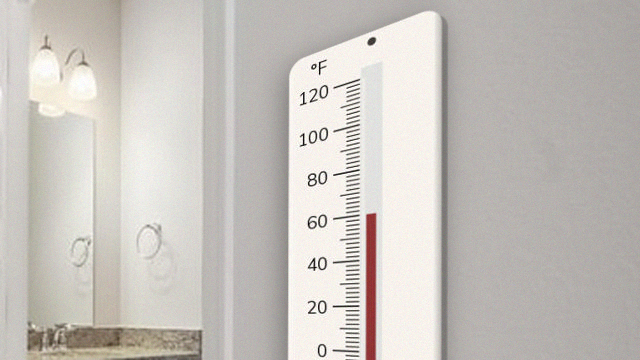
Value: 60 °F
